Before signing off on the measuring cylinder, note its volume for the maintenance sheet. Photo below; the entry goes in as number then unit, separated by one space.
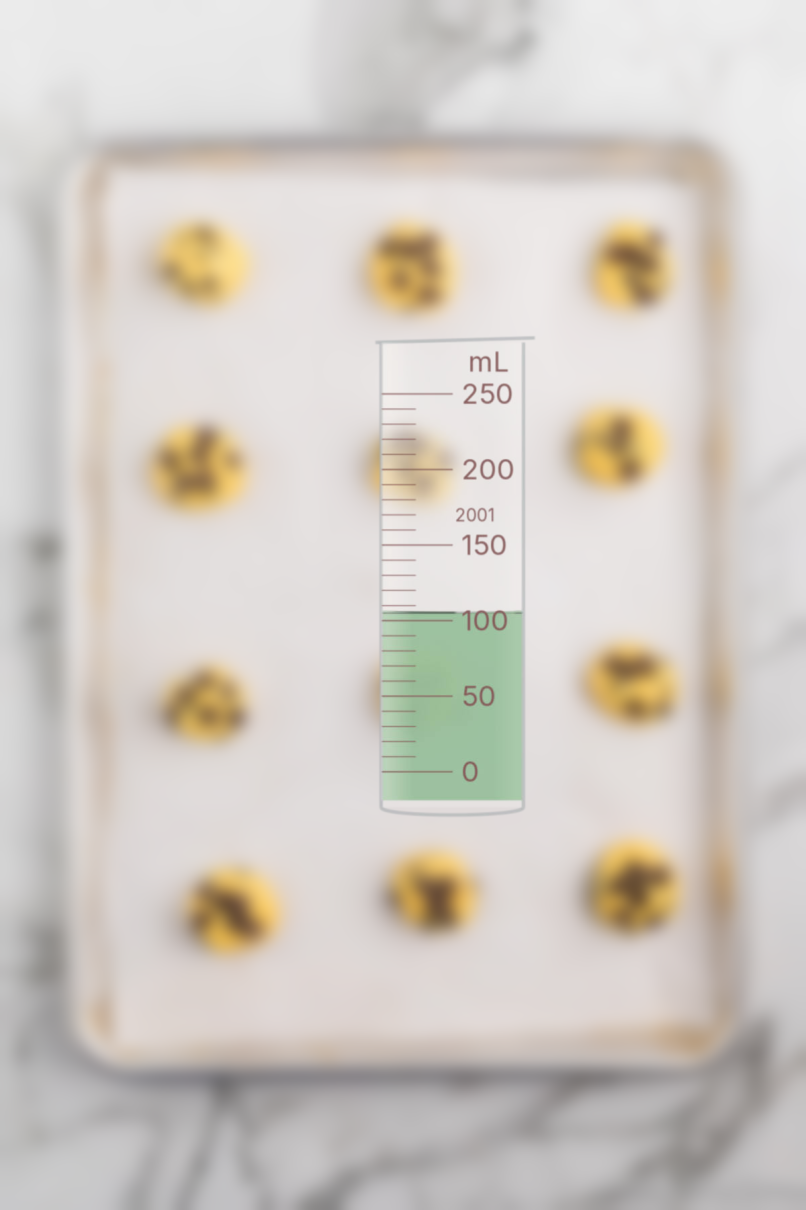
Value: 105 mL
